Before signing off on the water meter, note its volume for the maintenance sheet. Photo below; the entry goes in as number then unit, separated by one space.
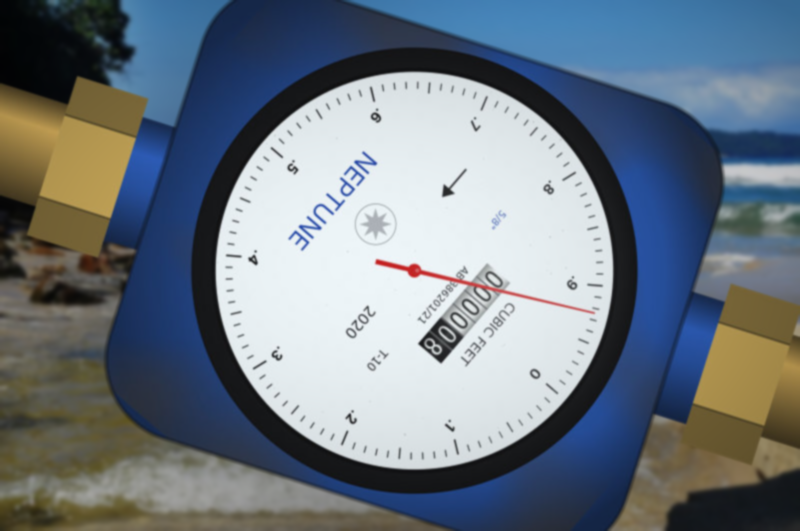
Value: 7.92 ft³
